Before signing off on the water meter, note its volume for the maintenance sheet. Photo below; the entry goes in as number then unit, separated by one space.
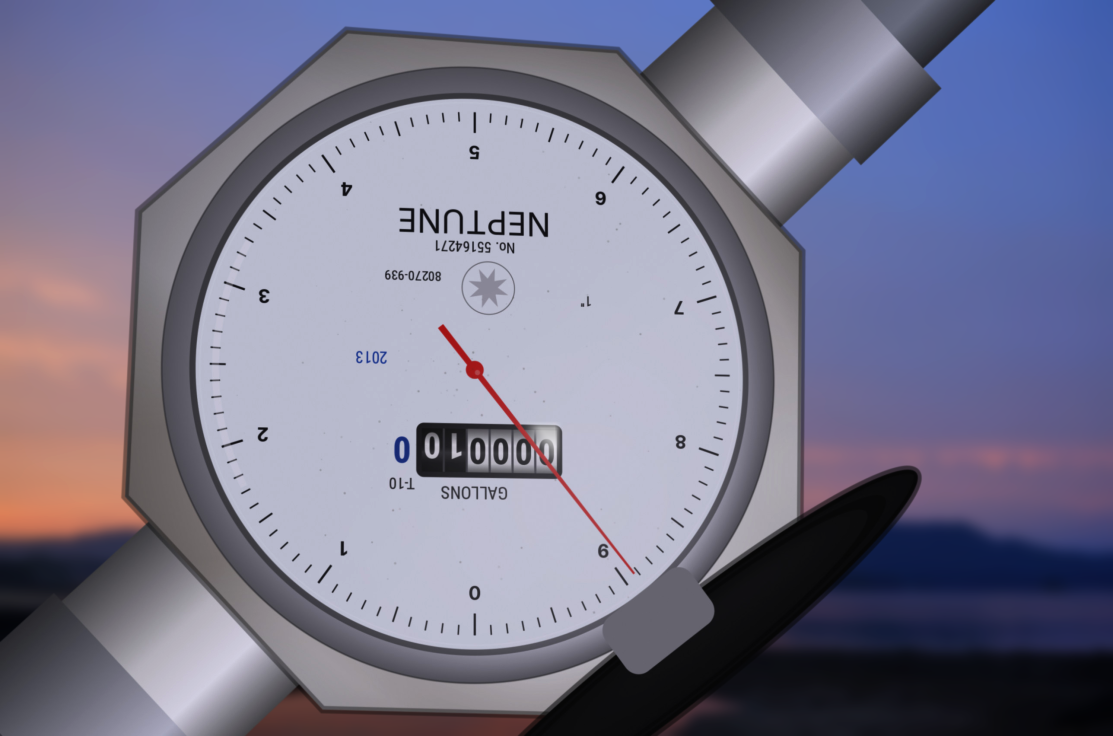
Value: 98.9 gal
